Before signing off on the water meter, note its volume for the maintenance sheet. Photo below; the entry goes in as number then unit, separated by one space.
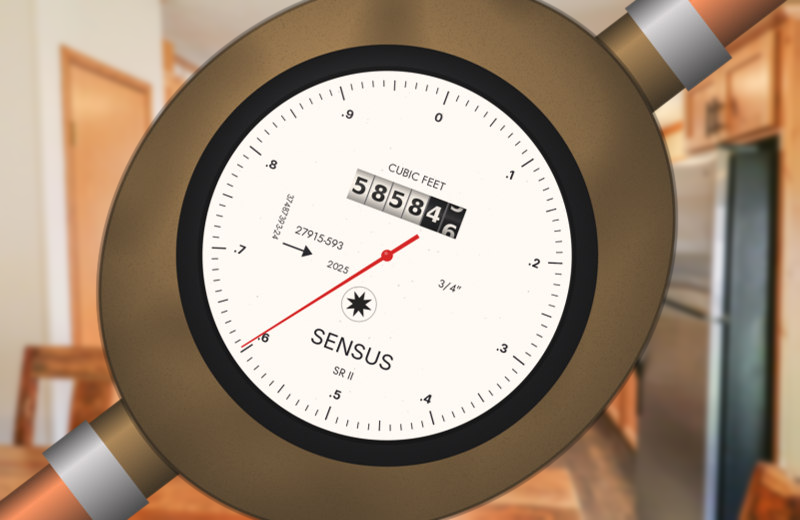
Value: 585845.60 ft³
